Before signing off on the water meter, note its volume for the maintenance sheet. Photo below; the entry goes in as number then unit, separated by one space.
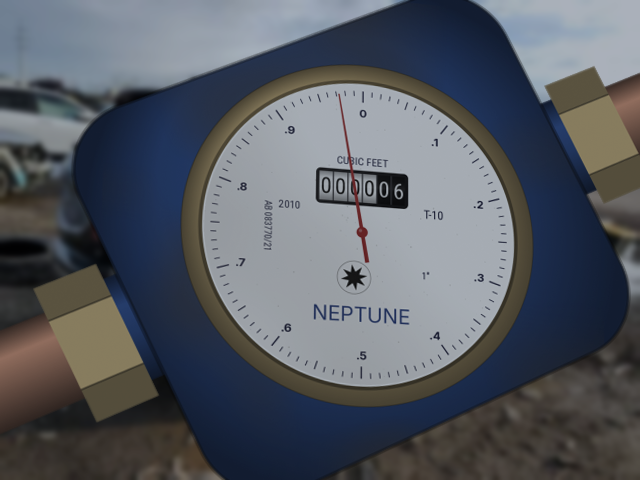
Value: 5.97 ft³
